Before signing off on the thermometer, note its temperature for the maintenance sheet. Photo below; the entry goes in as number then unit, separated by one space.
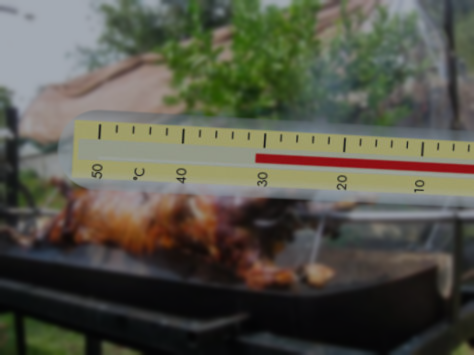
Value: 31 °C
